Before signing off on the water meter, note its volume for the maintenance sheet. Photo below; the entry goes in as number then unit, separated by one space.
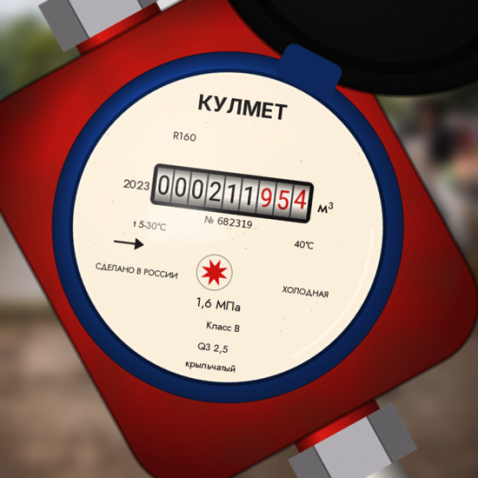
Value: 211.954 m³
